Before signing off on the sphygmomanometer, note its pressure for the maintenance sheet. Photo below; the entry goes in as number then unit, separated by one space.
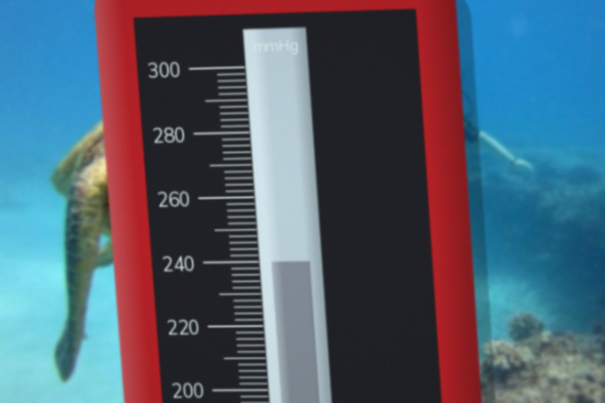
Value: 240 mmHg
